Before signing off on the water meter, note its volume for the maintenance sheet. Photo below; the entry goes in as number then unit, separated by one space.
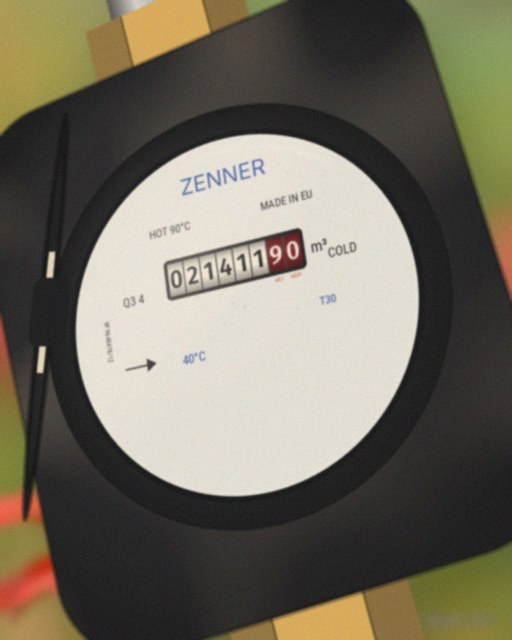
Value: 21411.90 m³
